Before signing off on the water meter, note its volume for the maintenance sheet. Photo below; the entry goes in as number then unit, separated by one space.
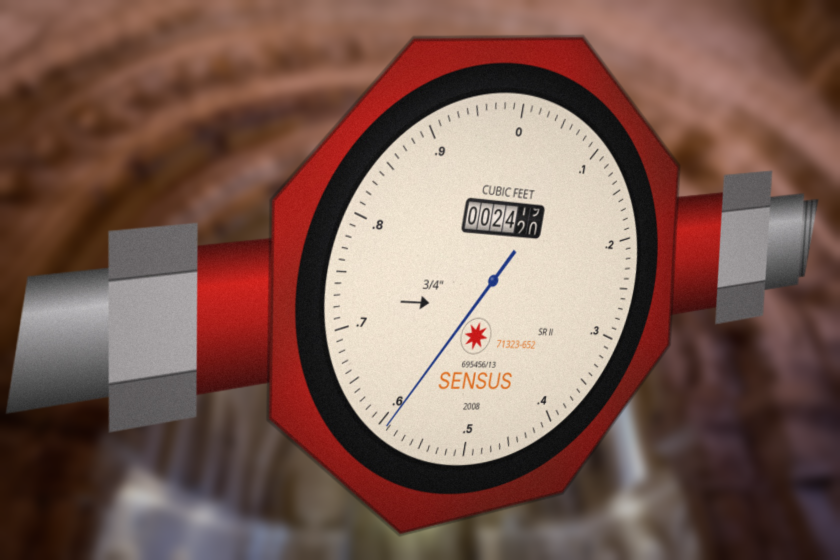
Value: 2419.59 ft³
